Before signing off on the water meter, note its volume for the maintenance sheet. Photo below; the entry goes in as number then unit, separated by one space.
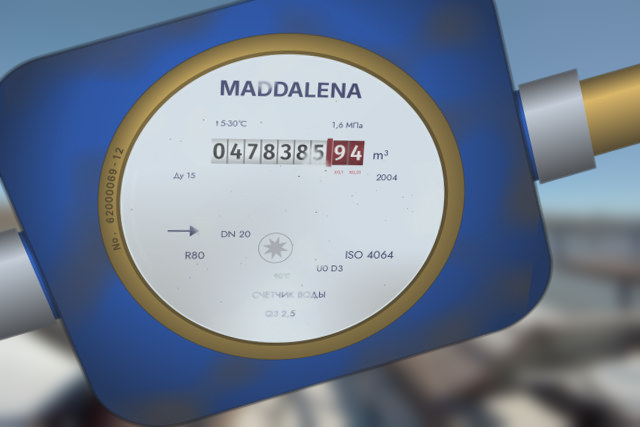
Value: 478385.94 m³
